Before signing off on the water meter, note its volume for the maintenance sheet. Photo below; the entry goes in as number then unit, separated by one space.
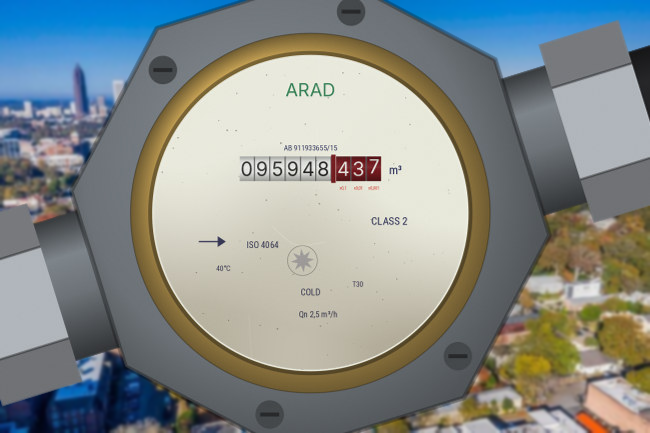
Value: 95948.437 m³
